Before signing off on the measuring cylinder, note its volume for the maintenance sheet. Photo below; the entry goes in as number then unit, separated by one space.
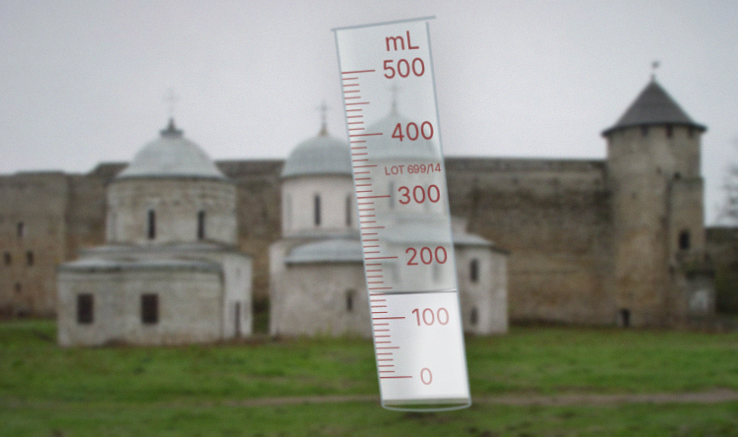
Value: 140 mL
